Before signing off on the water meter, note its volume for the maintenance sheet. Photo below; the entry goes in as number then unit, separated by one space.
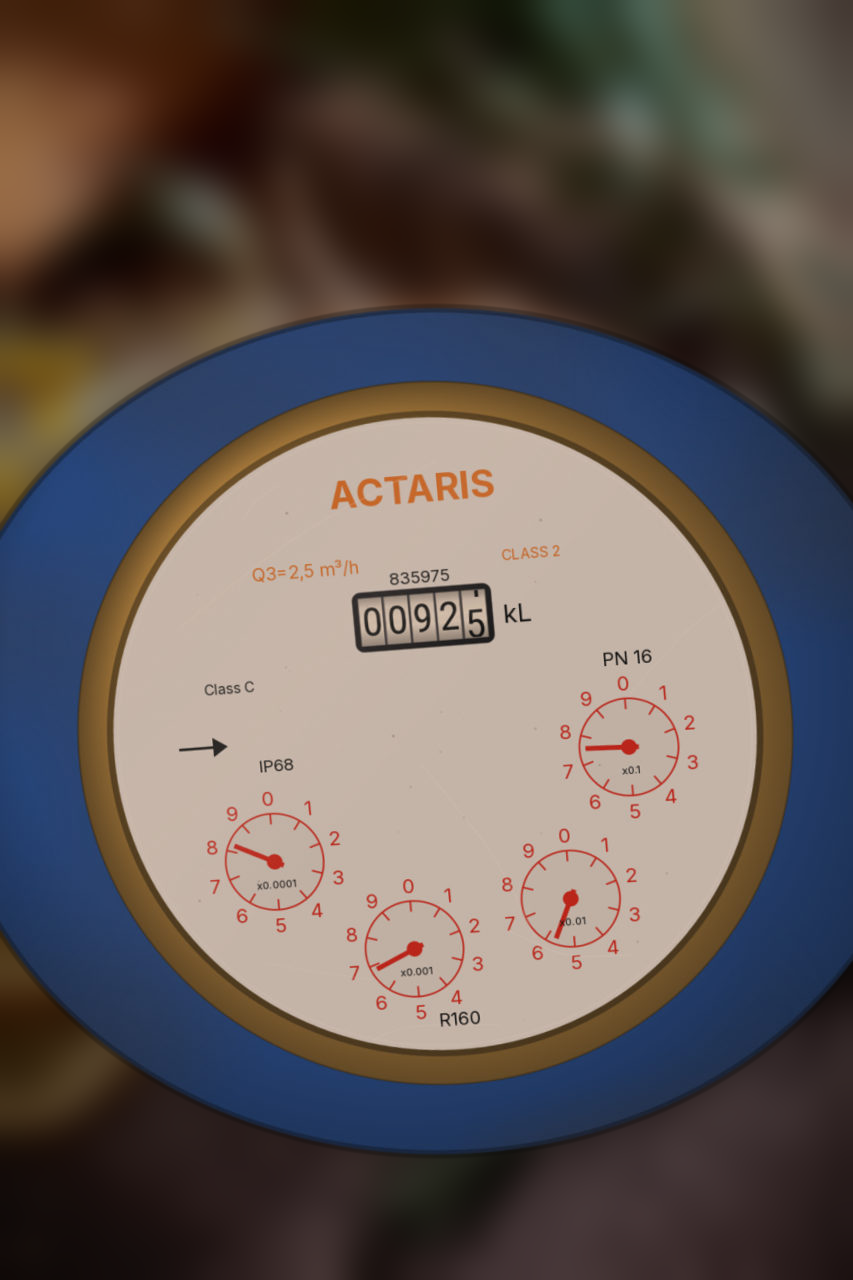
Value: 924.7568 kL
